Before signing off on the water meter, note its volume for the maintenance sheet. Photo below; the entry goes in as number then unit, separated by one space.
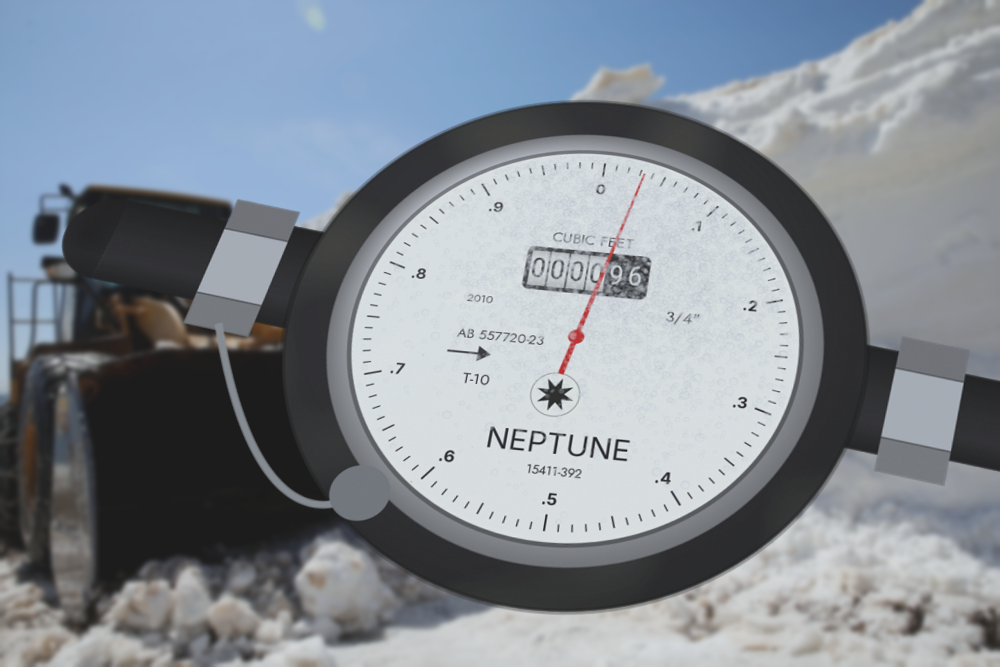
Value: 96.03 ft³
